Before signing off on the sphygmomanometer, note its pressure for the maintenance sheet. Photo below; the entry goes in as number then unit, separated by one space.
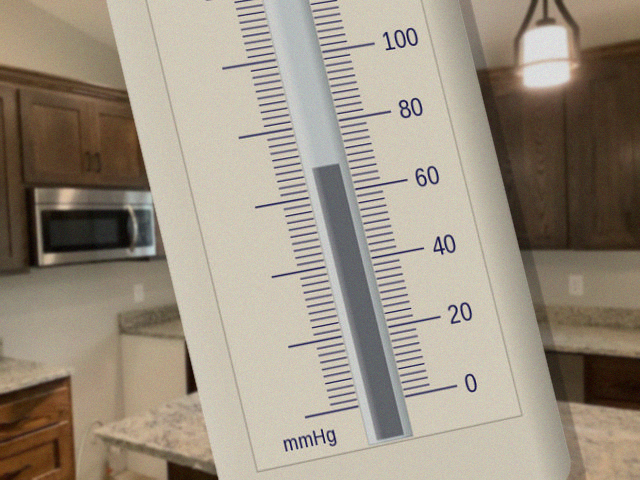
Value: 68 mmHg
